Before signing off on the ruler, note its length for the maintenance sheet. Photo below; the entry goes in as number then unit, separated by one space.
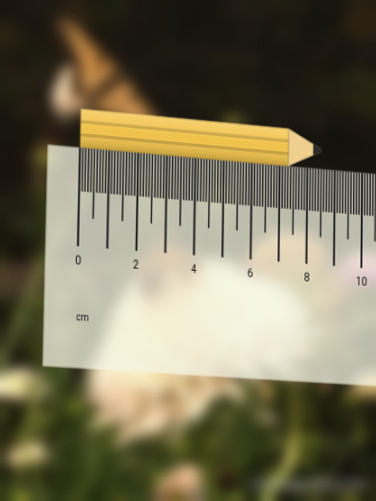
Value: 8.5 cm
